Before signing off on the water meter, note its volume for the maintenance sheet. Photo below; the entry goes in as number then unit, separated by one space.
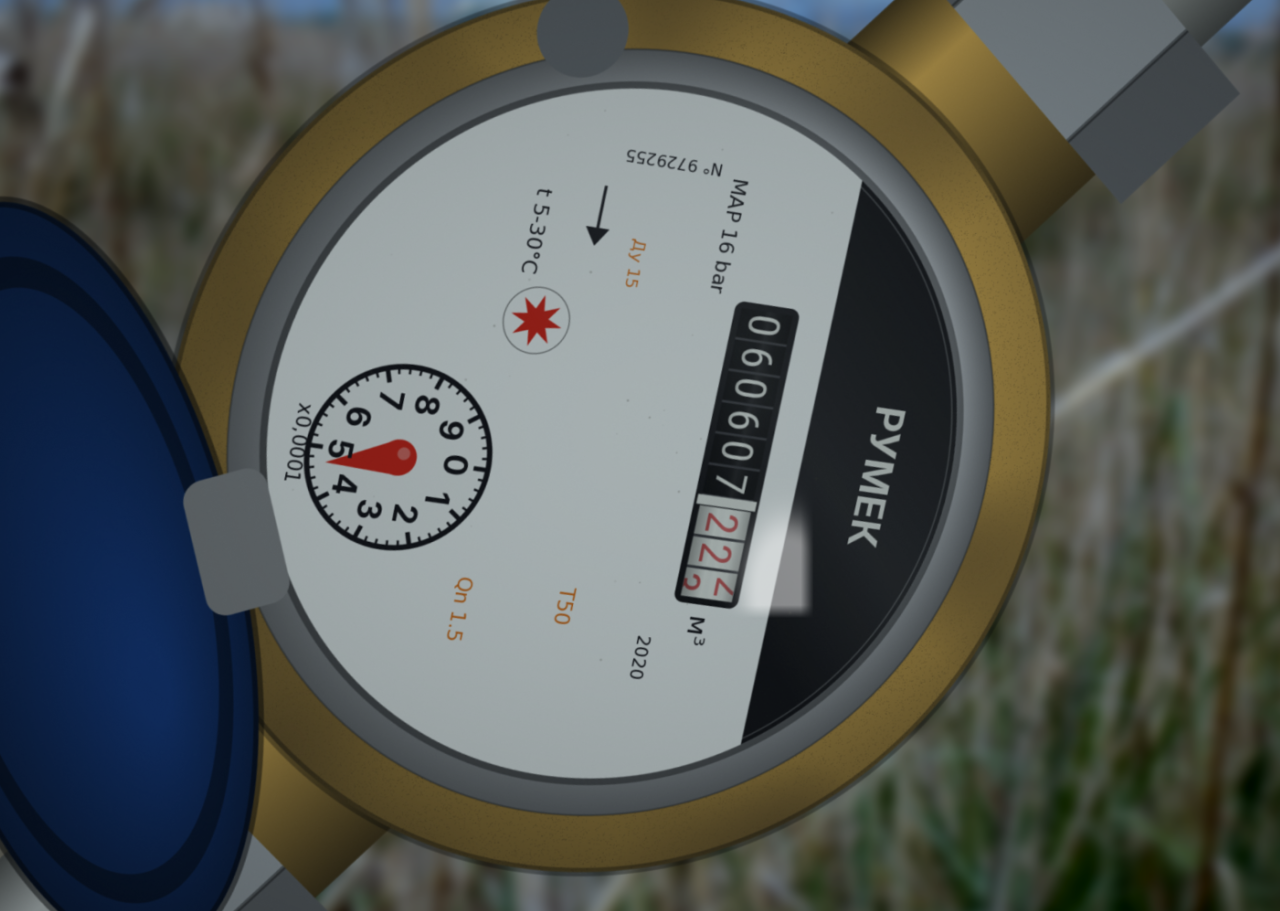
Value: 60607.2224 m³
